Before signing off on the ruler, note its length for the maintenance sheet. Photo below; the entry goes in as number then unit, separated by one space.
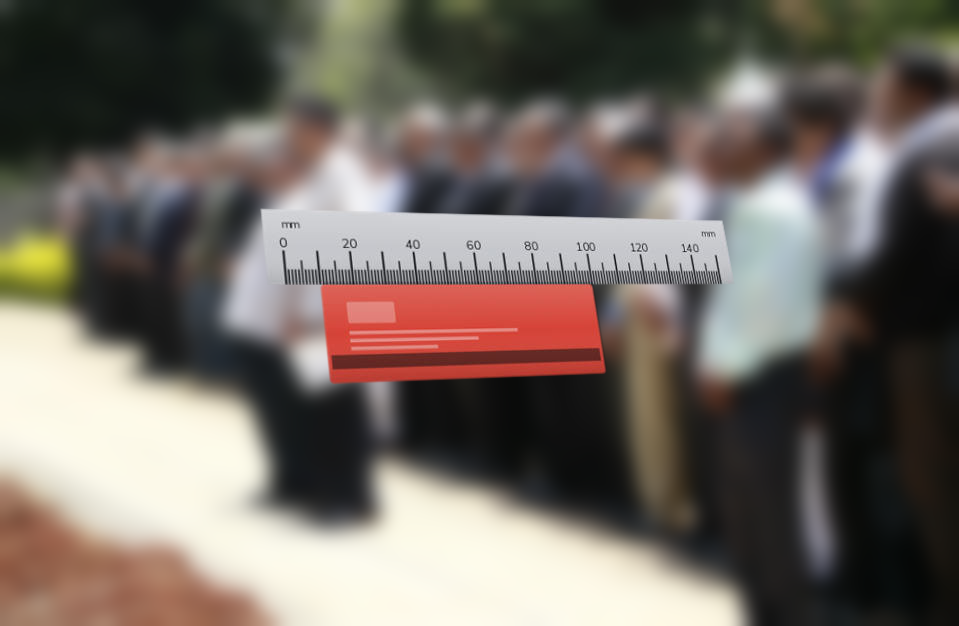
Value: 90 mm
